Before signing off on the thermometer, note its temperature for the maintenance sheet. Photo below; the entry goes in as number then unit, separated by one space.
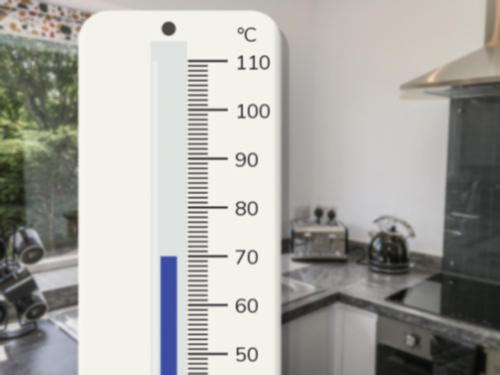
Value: 70 °C
